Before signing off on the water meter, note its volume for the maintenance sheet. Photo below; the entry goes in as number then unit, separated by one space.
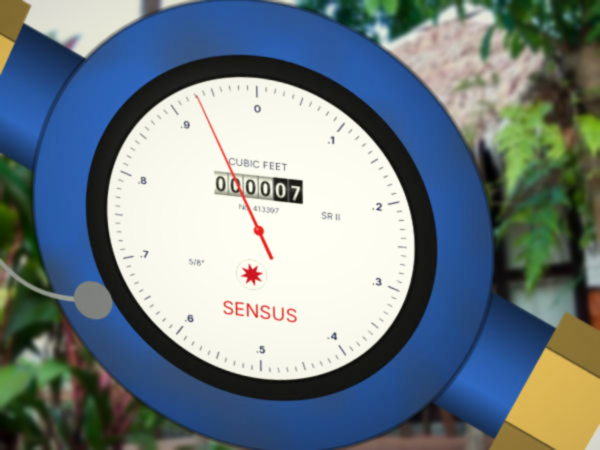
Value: 6.93 ft³
